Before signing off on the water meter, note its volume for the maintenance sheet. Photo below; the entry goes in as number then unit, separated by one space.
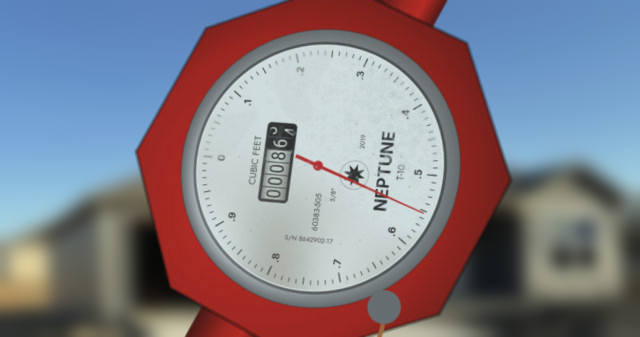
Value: 863.55 ft³
